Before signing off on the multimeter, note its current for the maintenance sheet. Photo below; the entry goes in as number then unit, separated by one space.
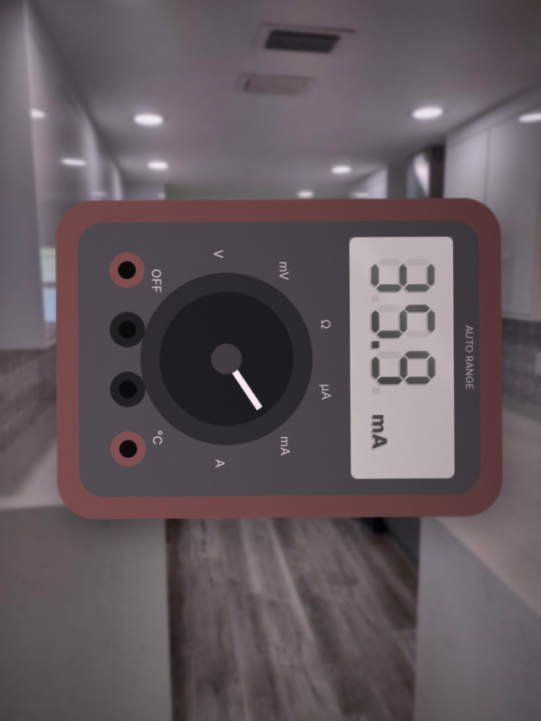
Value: 35.9 mA
